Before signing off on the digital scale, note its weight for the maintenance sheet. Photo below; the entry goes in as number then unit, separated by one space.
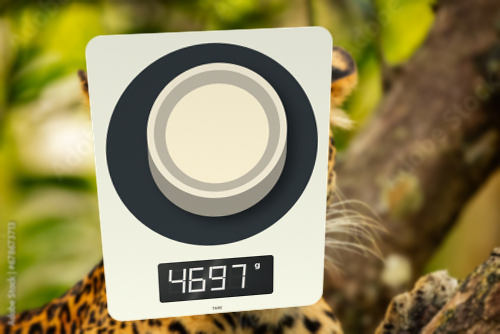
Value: 4697 g
